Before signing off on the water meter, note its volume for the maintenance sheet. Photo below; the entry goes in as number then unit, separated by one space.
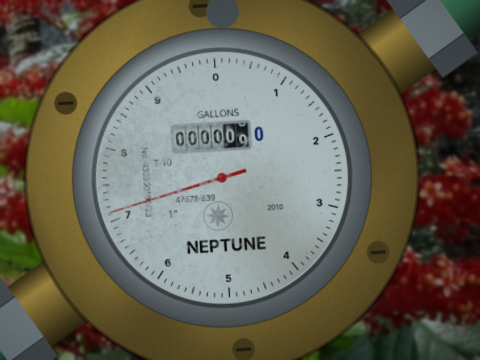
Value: 87.1 gal
